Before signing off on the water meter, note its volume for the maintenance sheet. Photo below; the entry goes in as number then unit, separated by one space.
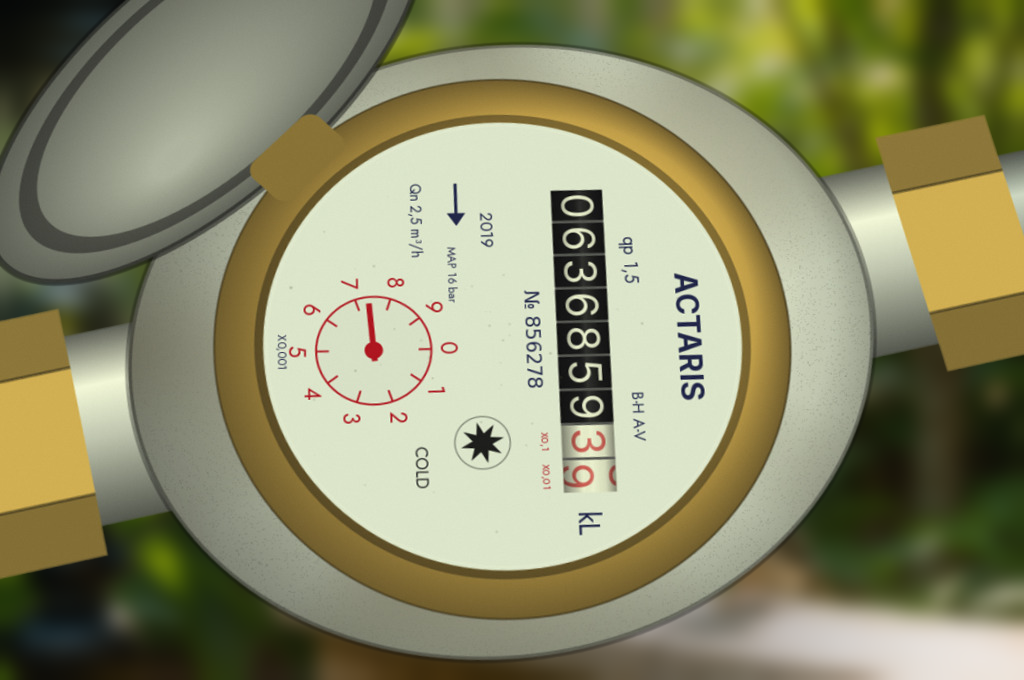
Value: 636859.387 kL
